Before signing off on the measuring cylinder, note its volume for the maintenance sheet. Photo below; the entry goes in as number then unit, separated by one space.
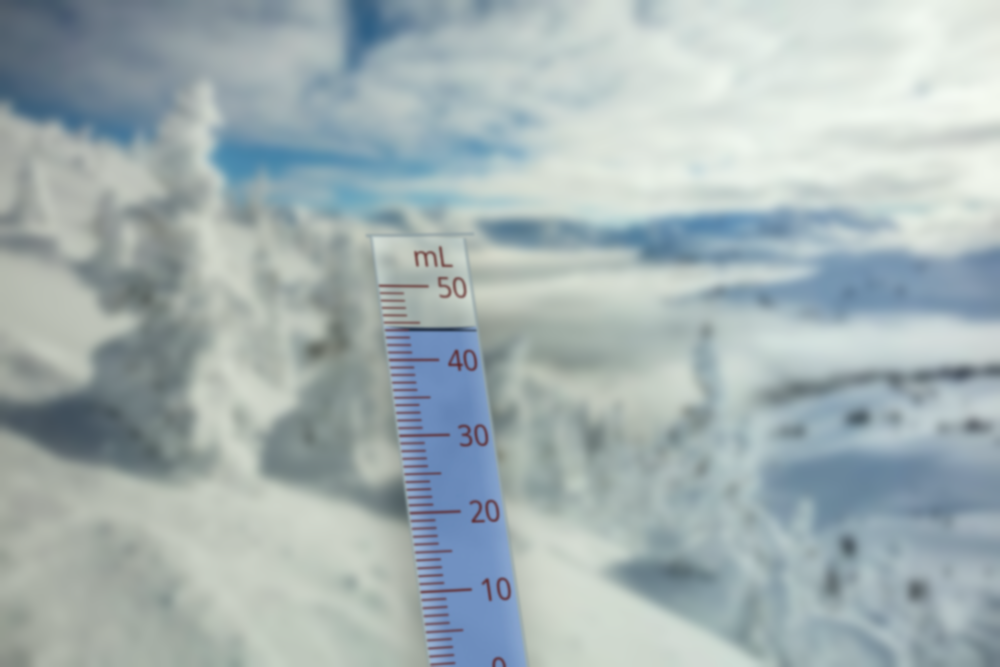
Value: 44 mL
